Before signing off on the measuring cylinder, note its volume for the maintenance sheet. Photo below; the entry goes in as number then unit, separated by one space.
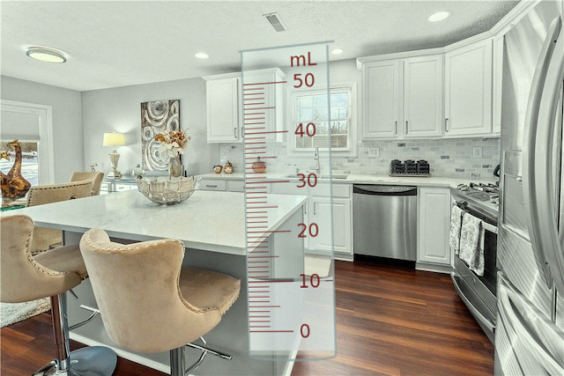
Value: 10 mL
